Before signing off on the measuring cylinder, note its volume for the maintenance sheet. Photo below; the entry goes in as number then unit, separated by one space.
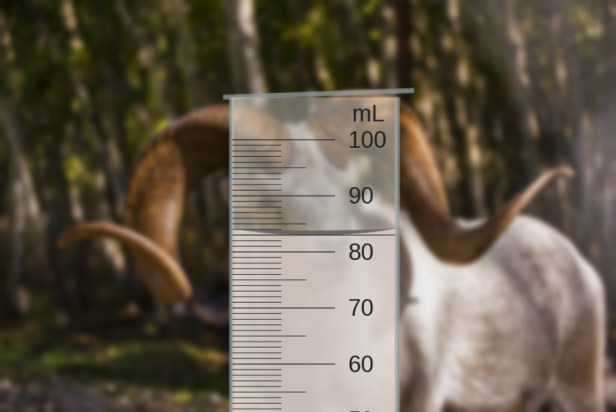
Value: 83 mL
